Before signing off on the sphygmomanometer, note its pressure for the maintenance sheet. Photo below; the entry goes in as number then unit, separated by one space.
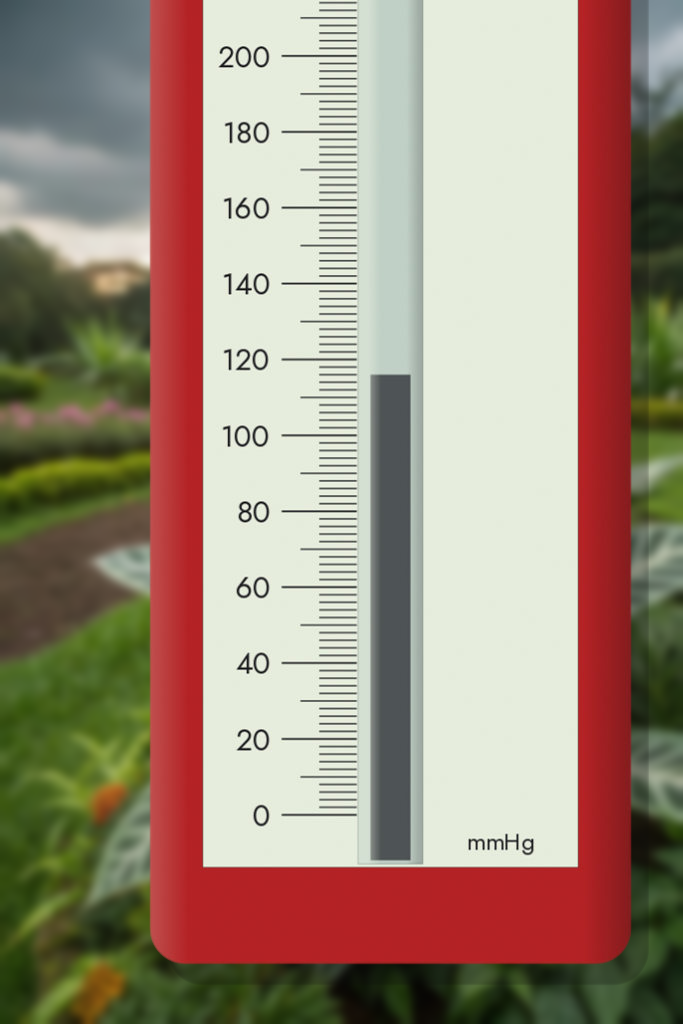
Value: 116 mmHg
